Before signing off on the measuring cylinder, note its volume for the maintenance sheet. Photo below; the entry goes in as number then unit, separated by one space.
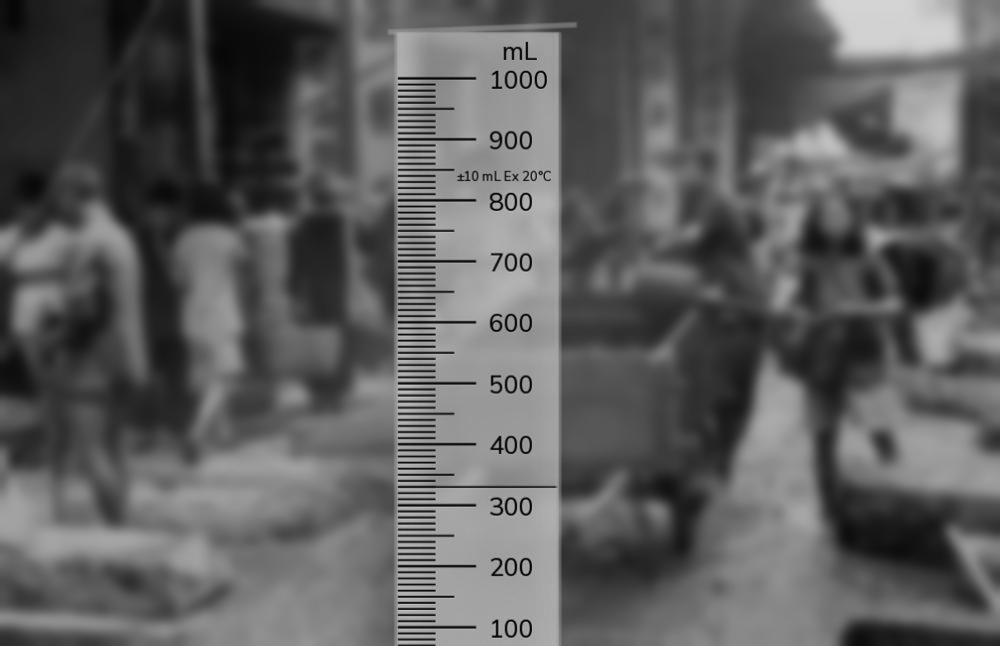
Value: 330 mL
